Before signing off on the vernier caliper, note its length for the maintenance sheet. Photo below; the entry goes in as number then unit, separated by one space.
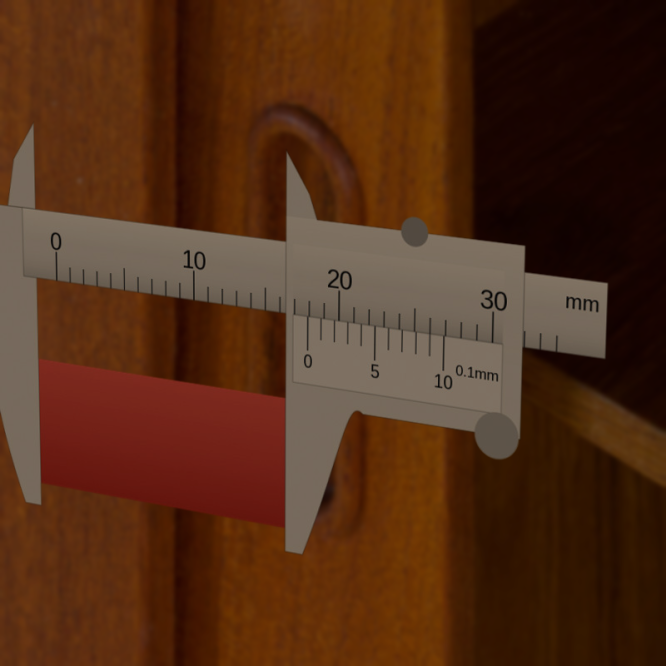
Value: 17.9 mm
